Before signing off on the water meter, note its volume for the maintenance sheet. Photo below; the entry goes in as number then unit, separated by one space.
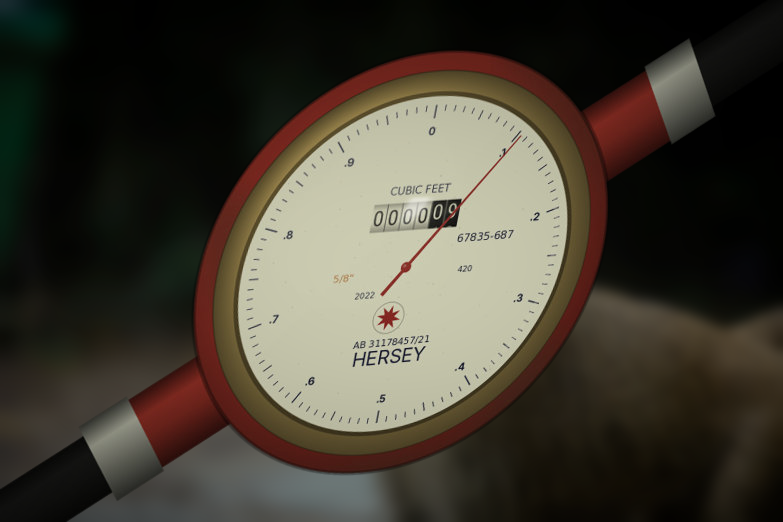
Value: 9.10 ft³
